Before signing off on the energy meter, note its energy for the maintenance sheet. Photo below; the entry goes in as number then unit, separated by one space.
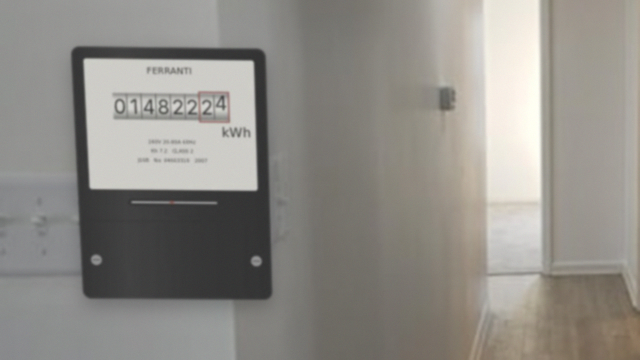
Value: 14822.24 kWh
